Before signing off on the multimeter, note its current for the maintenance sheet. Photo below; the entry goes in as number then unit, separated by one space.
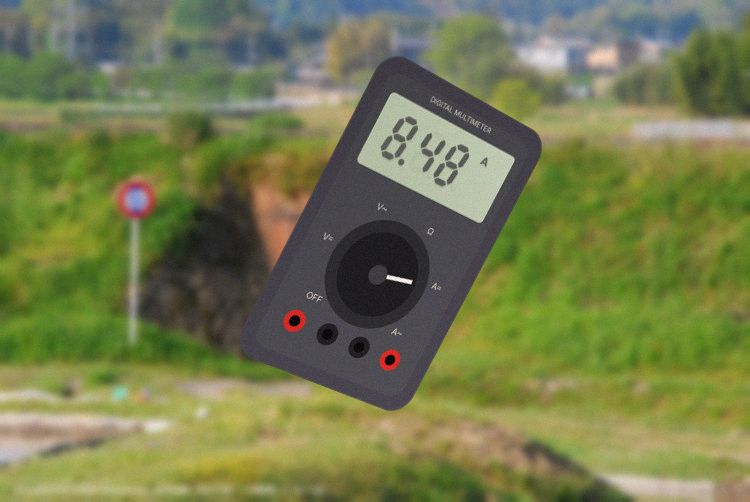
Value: 8.48 A
